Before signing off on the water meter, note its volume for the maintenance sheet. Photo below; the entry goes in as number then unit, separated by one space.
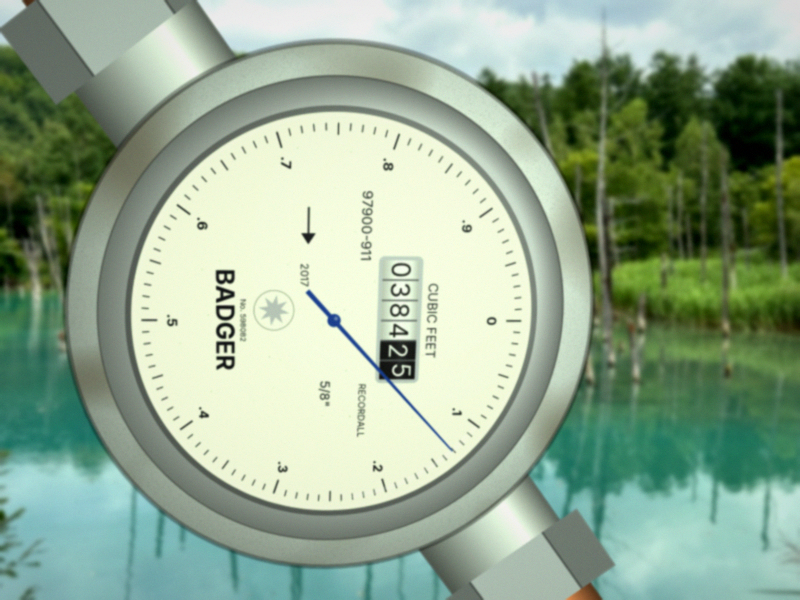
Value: 38425.13 ft³
